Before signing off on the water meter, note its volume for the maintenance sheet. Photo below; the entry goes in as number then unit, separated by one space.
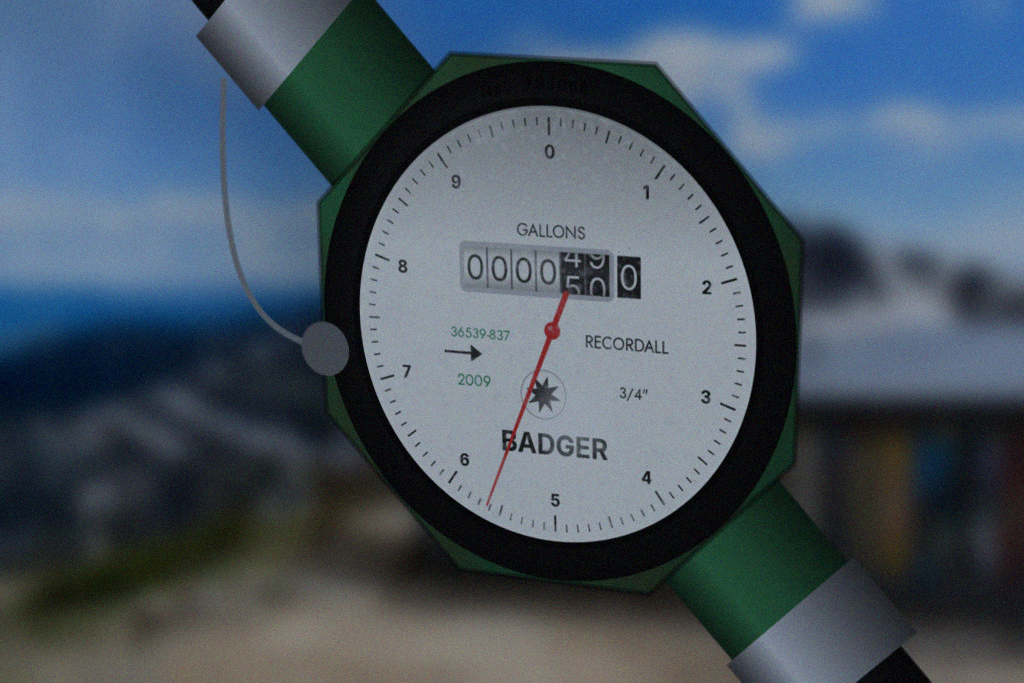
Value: 495.6 gal
